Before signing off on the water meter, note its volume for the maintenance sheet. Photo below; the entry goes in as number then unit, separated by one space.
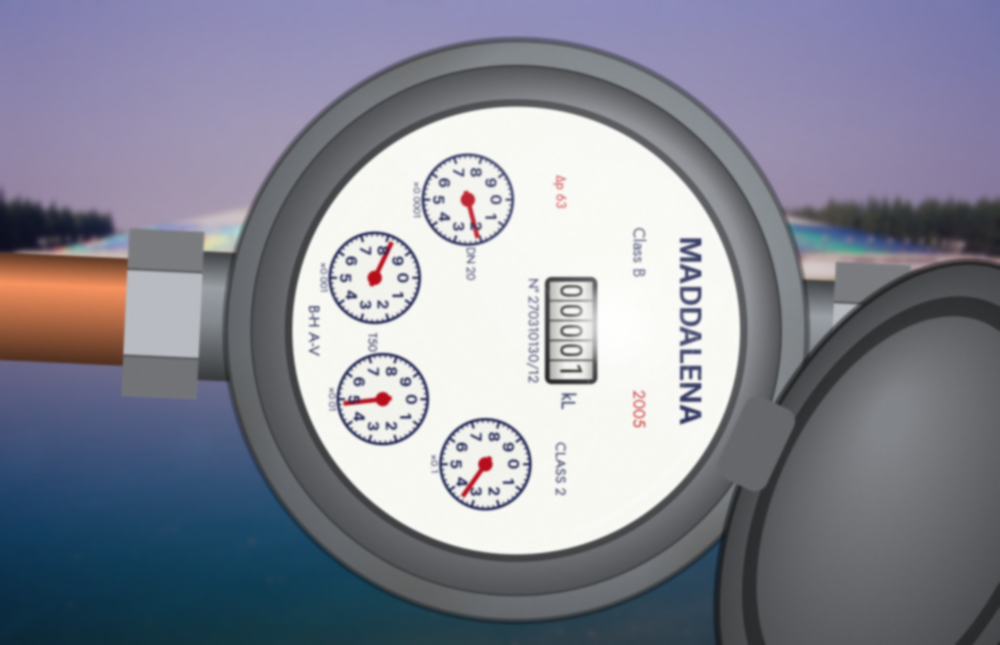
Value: 1.3482 kL
